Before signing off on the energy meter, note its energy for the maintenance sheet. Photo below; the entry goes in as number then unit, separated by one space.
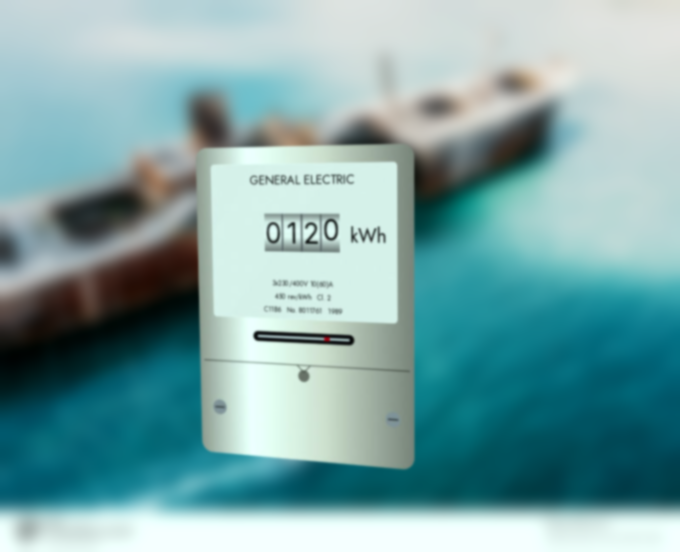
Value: 120 kWh
